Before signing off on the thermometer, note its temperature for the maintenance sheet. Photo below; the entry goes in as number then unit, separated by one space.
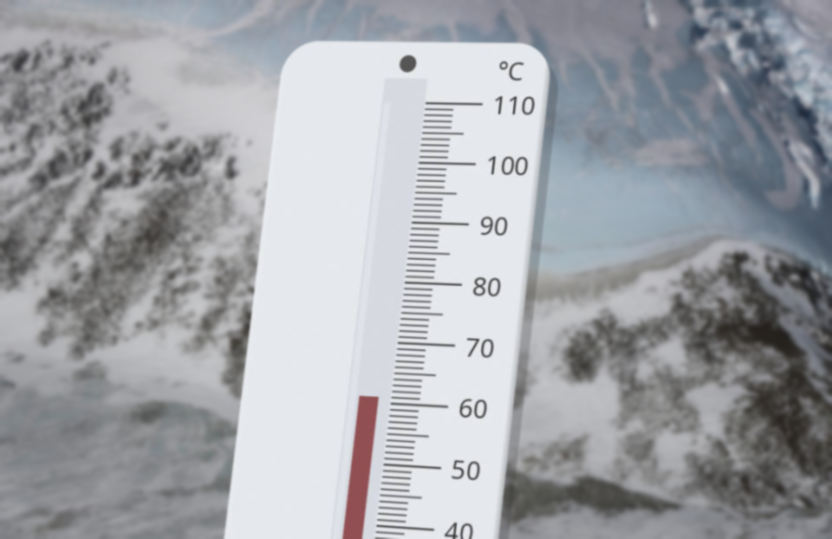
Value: 61 °C
